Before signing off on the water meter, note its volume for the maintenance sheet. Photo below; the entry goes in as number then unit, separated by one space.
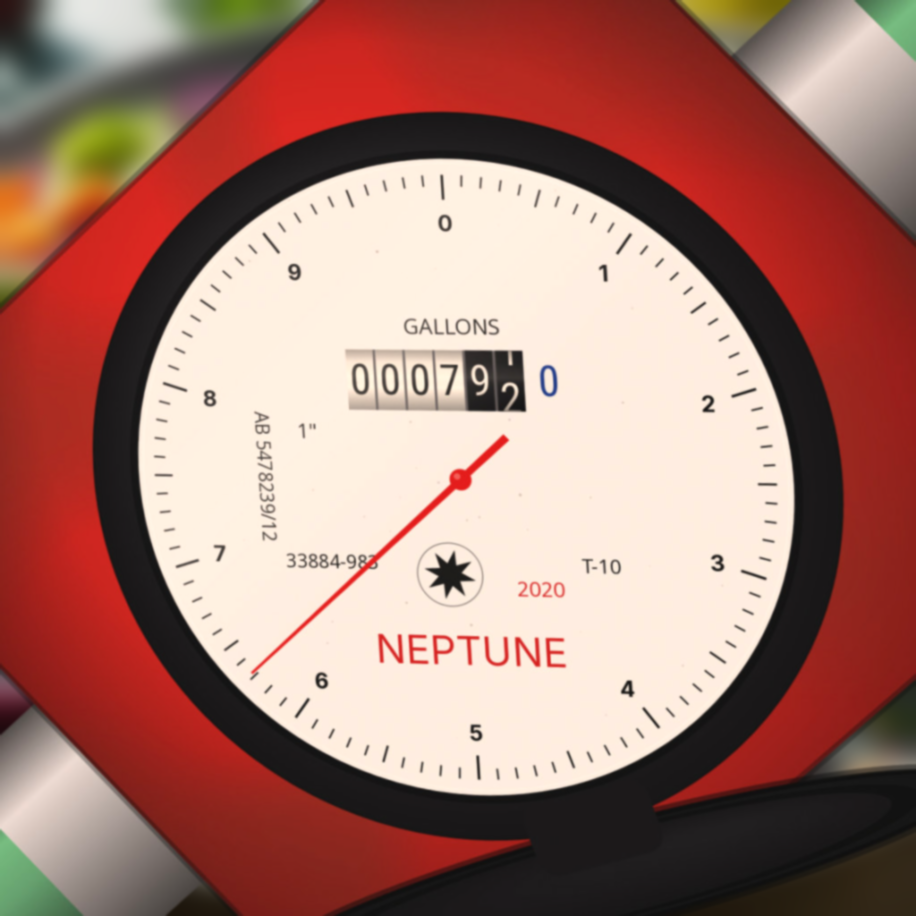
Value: 7916.3 gal
